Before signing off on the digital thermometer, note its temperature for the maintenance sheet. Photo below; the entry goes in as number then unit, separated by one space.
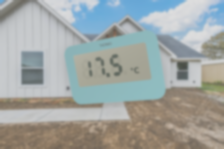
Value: 17.5 °C
